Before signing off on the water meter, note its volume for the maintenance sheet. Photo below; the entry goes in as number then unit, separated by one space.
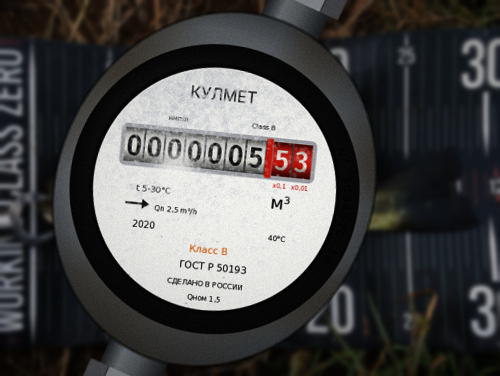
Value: 5.53 m³
